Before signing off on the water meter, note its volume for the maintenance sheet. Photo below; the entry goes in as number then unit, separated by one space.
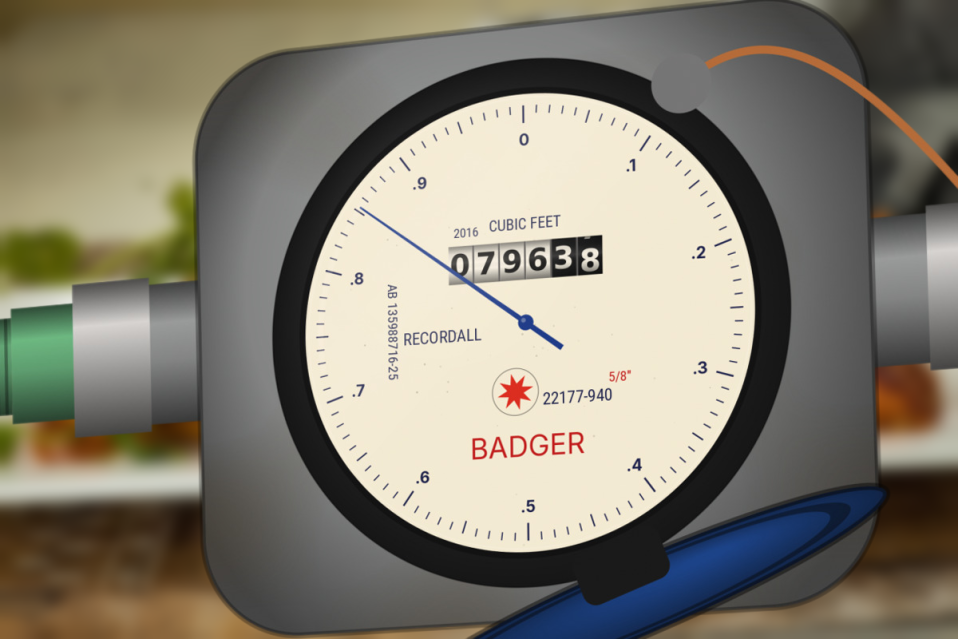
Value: 79637.85 ft³
